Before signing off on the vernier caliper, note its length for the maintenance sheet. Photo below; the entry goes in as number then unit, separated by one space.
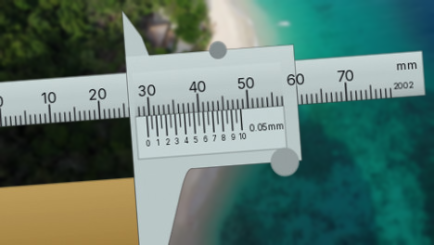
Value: 29.5 mm
